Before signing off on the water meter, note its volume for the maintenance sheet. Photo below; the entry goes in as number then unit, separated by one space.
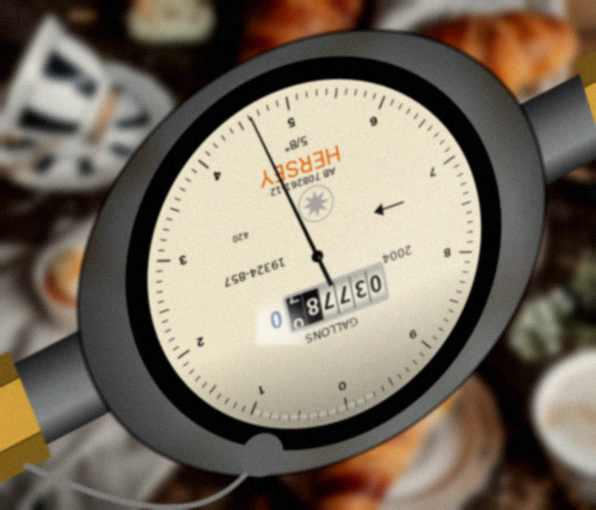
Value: 377864.6 gal
